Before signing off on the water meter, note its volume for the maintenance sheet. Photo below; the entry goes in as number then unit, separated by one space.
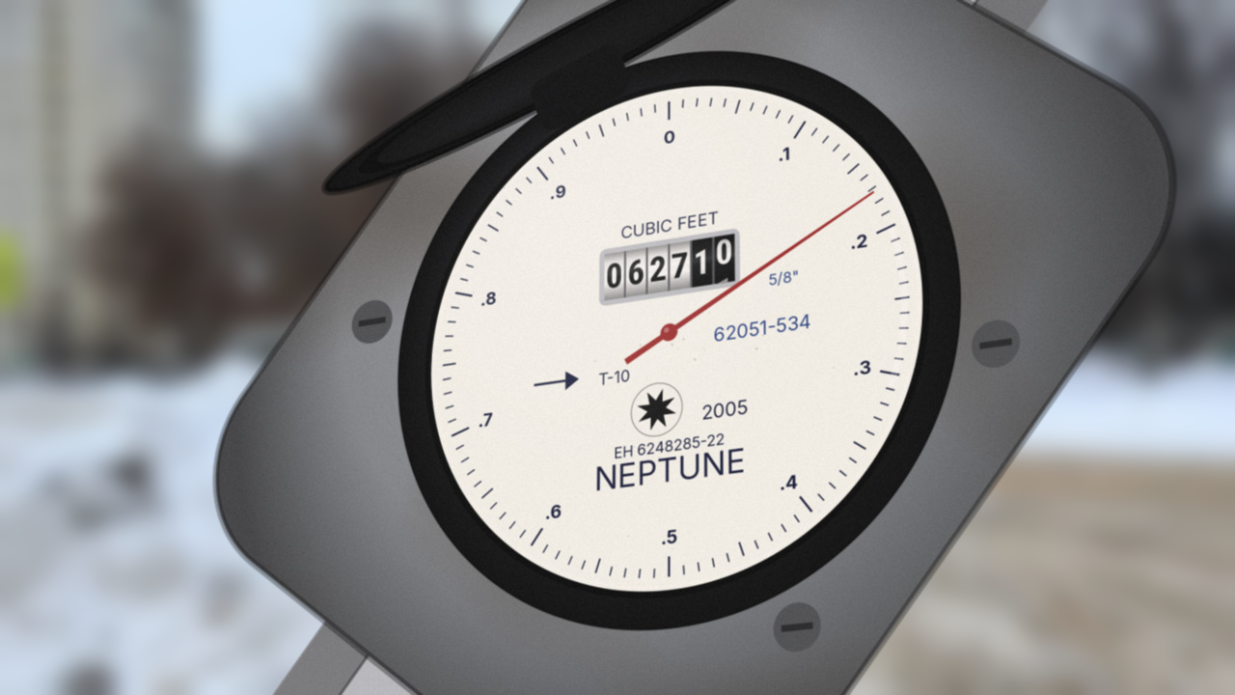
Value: 62710.17 ft³
